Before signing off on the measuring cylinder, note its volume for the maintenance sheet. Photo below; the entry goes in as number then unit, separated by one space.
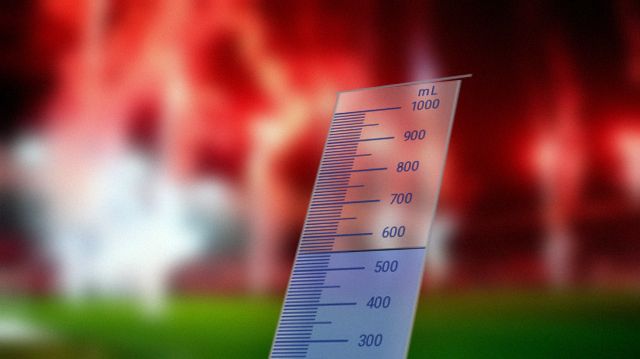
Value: 550 mL
